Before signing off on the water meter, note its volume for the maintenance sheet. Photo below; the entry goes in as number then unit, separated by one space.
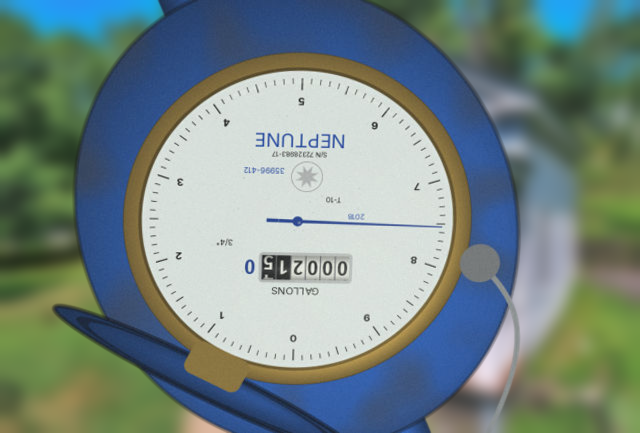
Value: 2147.5 gal
